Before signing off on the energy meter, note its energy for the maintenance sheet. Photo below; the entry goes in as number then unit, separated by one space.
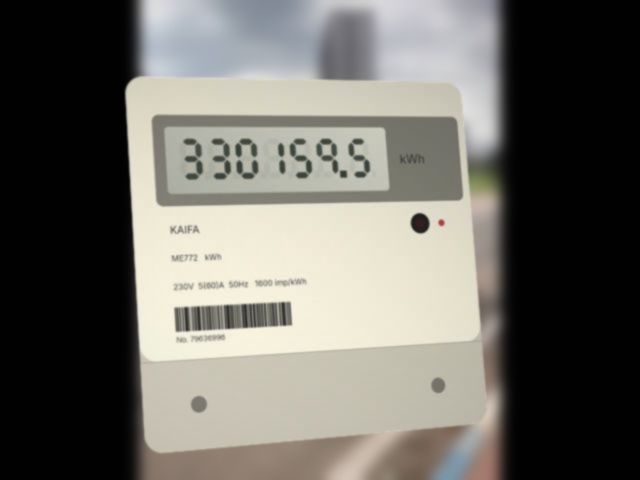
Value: 330159.5 kWh
